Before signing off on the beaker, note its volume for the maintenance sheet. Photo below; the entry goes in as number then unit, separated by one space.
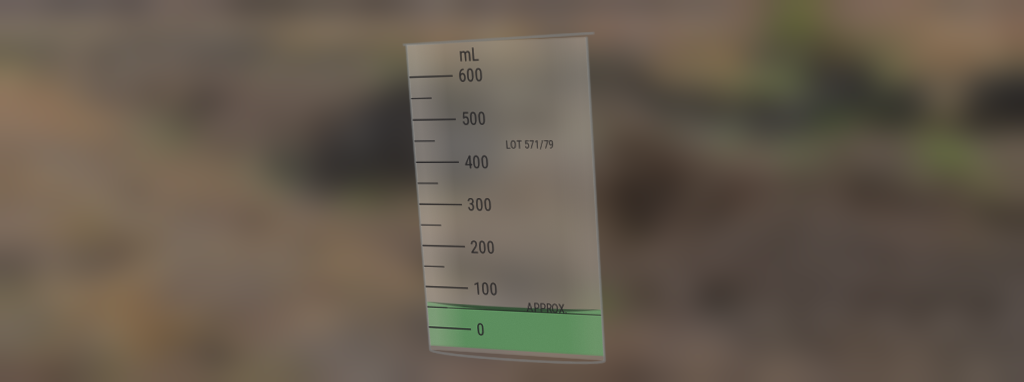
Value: 50 mL
